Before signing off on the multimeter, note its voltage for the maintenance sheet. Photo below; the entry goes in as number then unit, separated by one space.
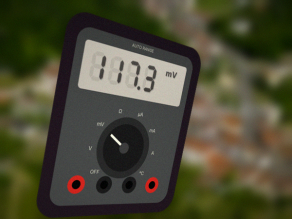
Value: 117.3 mV
